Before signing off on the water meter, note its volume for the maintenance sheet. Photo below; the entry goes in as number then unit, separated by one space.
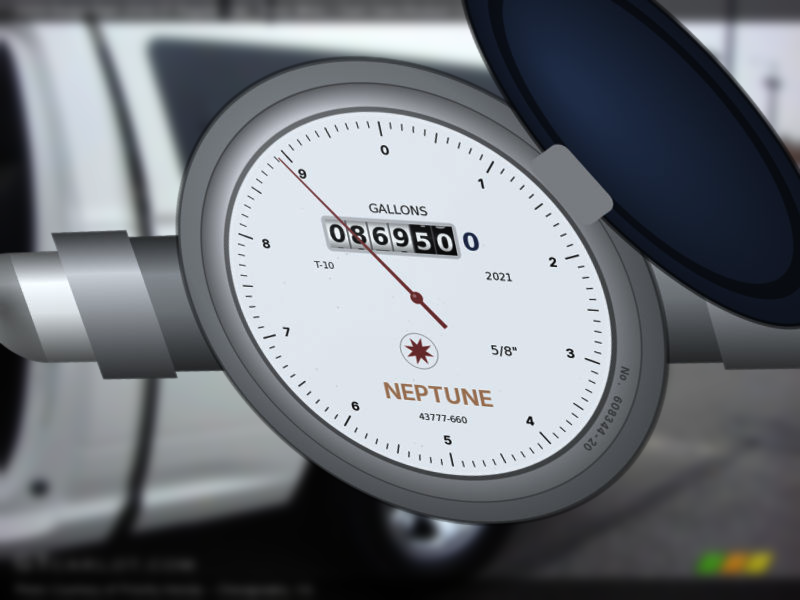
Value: 869498.9 gal
